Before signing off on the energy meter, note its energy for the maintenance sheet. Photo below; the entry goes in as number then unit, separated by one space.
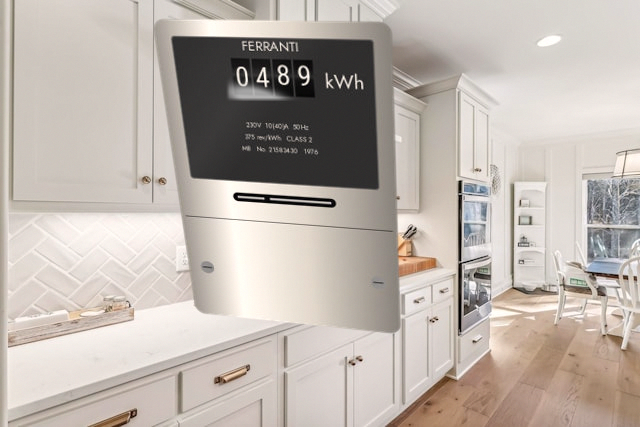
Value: 489 kWh
